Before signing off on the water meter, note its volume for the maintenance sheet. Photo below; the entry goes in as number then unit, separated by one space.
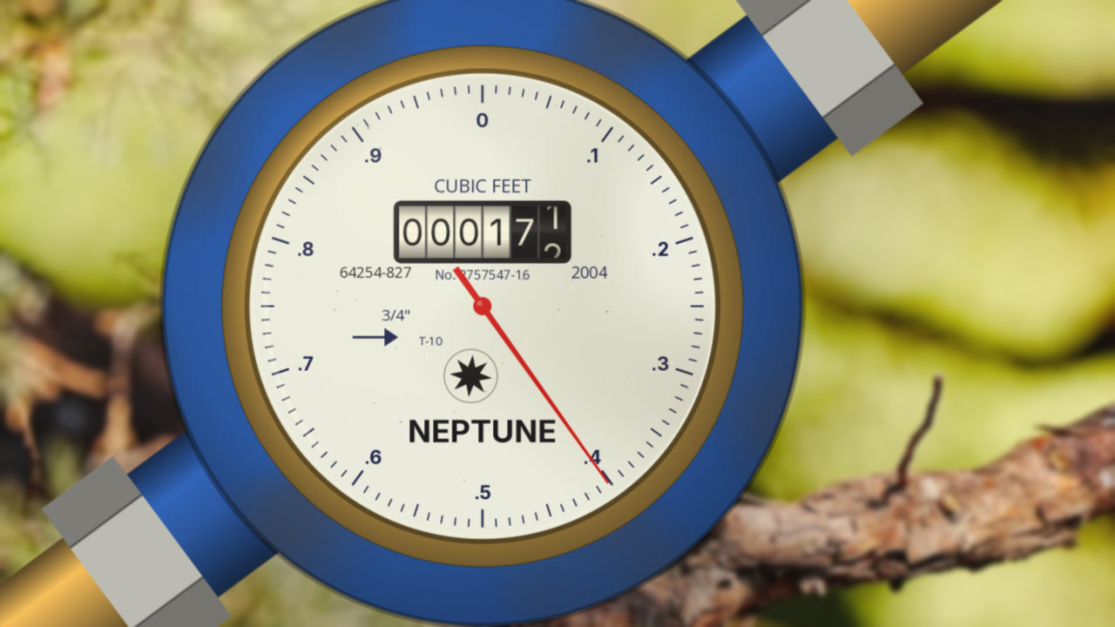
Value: 171.40 ft³
